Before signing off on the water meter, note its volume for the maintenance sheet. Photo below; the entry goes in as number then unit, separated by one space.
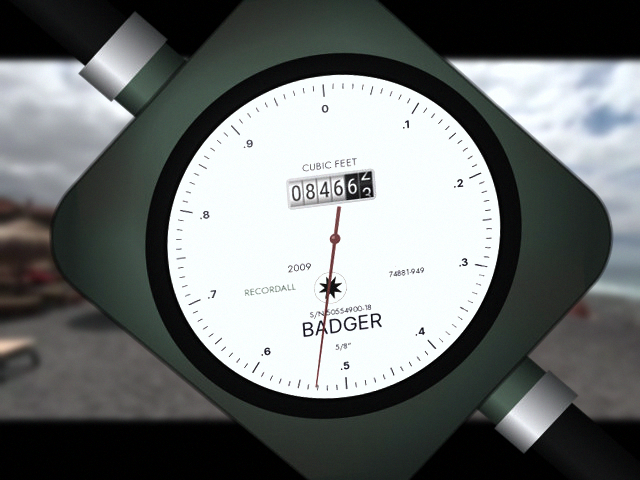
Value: 84662.53 ft³
